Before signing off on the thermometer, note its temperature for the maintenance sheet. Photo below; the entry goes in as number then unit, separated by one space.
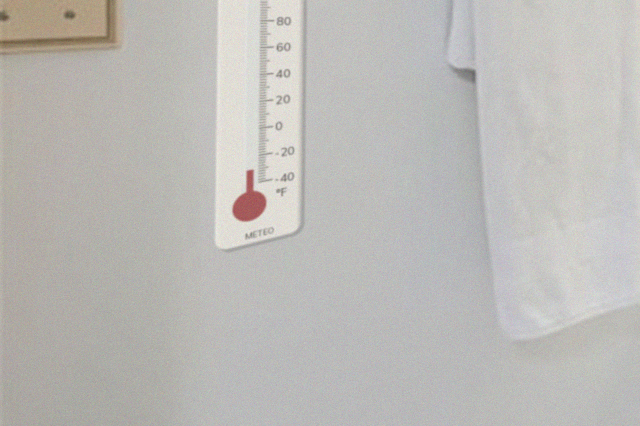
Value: -30 °F
